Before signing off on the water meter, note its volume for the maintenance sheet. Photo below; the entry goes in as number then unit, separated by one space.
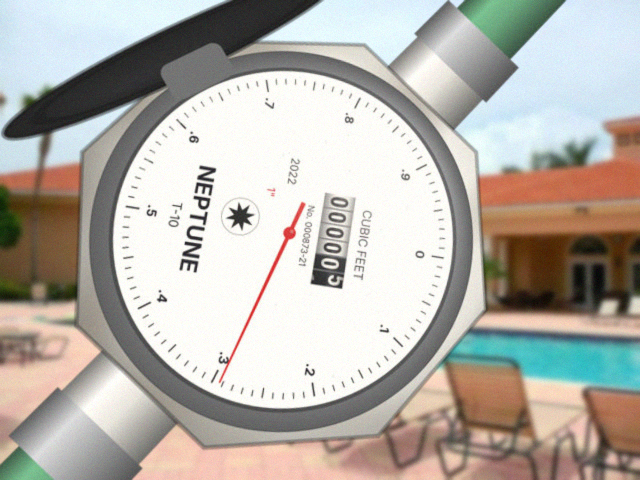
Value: 5.29 ft³
